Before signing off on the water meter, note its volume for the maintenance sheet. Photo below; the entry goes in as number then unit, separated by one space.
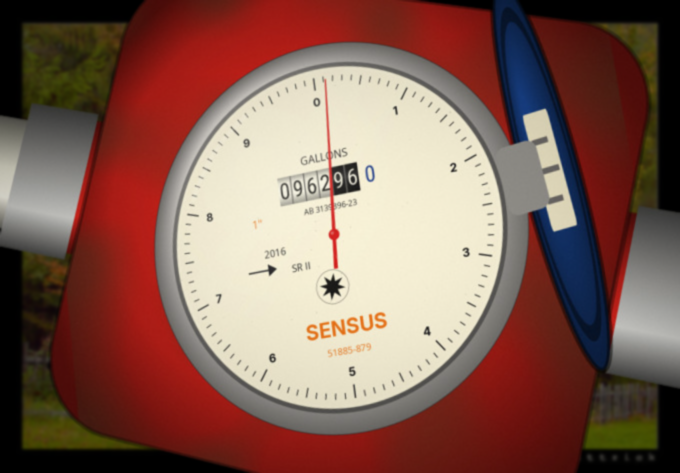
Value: 962960.1 gal
